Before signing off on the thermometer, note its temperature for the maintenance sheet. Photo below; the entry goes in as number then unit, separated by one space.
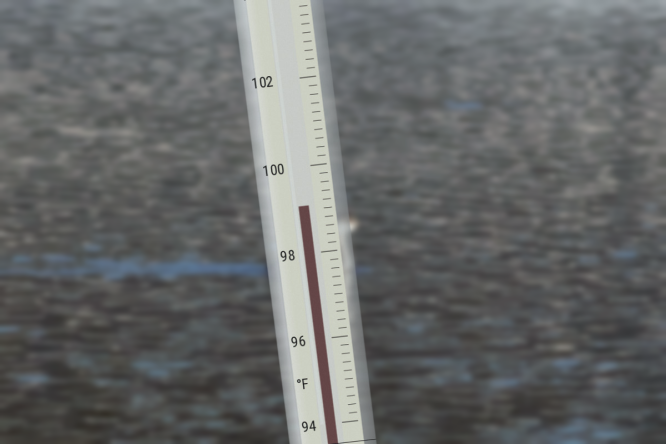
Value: 99.1 °F
